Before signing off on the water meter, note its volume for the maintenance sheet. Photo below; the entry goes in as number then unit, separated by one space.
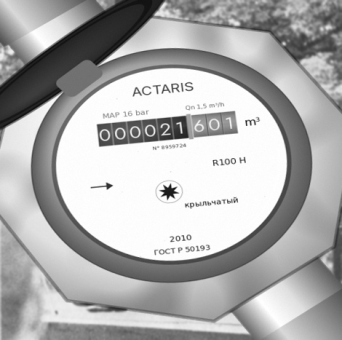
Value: 21.601 m³
